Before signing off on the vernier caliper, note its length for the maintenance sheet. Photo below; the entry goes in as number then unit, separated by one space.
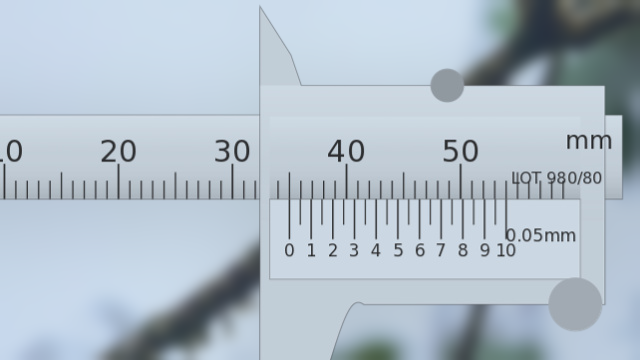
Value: 35.0 mm
